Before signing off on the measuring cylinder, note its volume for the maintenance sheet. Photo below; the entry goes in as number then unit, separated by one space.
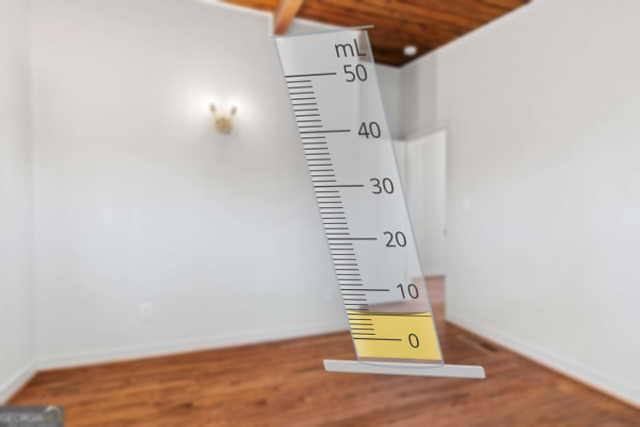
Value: 5 mL
